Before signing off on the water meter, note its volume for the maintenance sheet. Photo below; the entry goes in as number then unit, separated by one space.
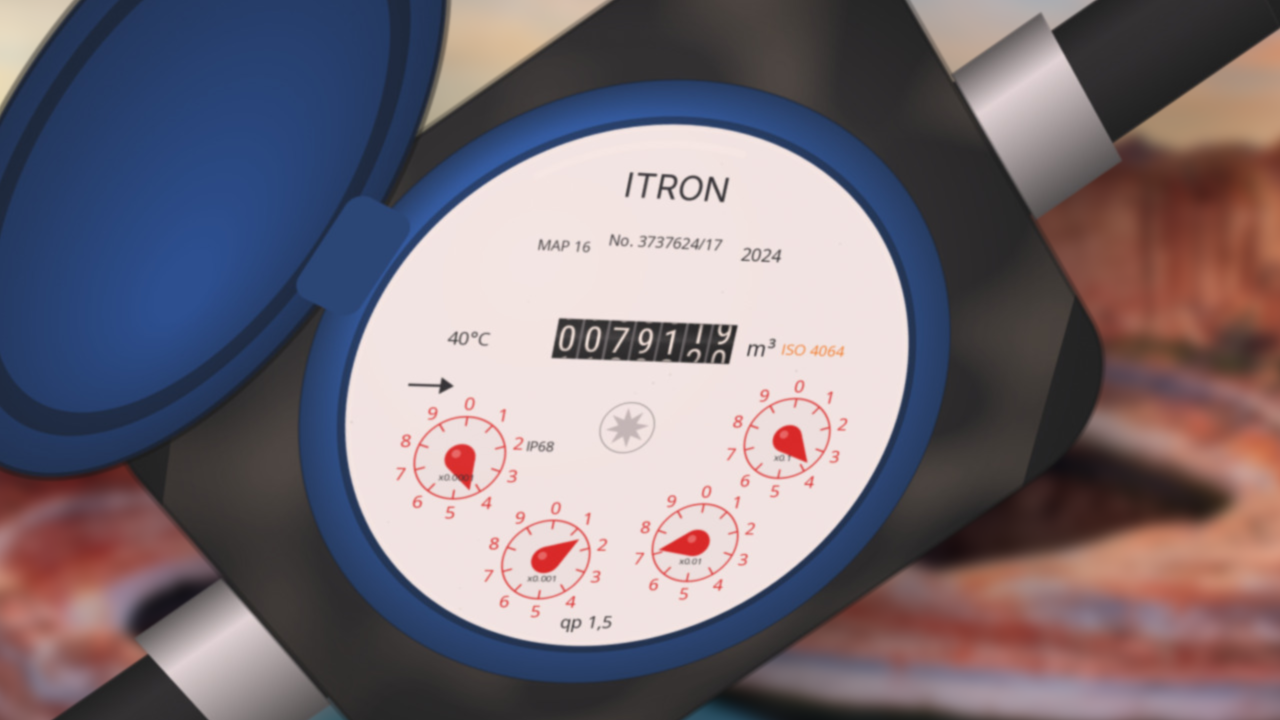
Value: 79119.3714 m³
